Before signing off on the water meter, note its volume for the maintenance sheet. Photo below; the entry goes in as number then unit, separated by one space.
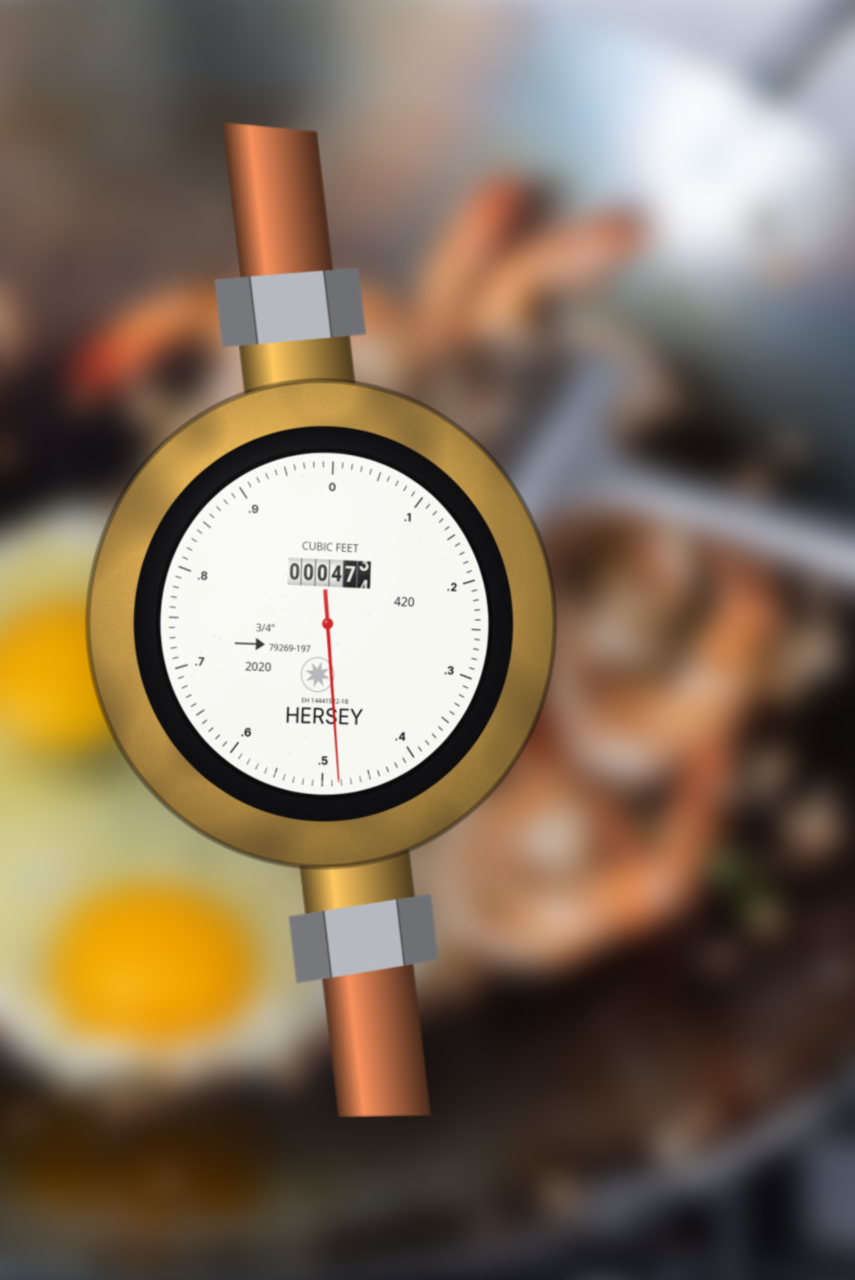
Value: 473.48 ft³
